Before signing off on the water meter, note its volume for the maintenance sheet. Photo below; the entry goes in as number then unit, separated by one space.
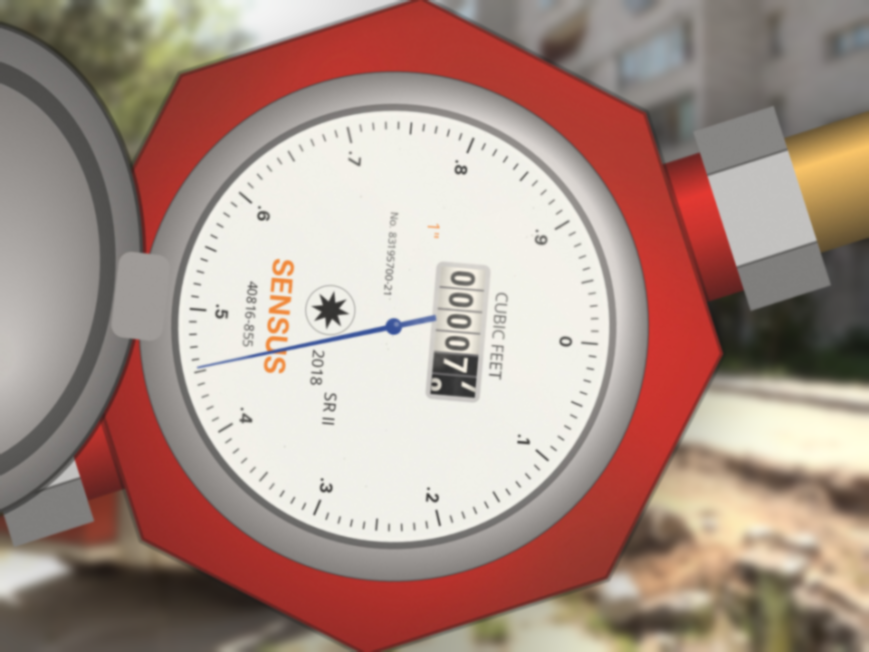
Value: 77.45 ft³
